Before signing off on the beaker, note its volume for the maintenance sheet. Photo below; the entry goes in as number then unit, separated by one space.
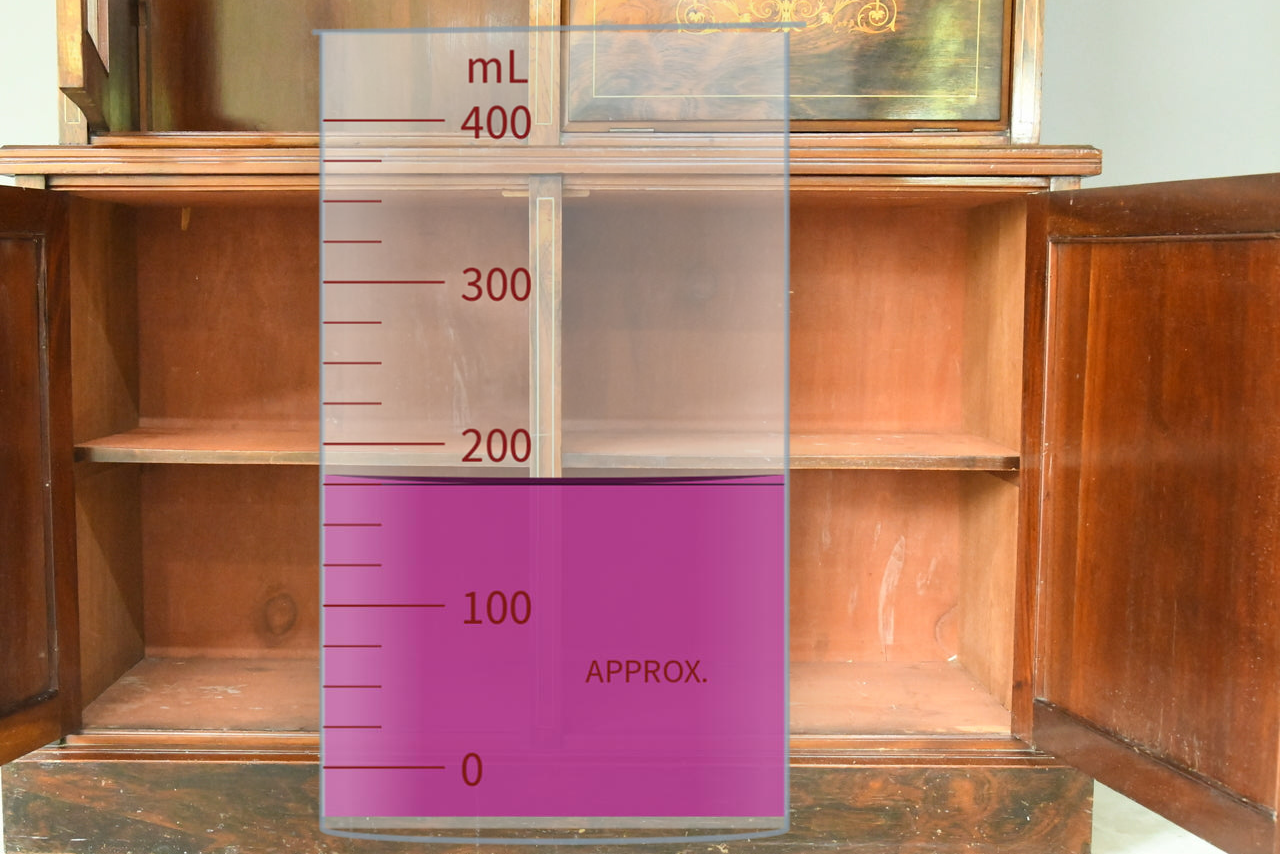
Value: 175 mL
